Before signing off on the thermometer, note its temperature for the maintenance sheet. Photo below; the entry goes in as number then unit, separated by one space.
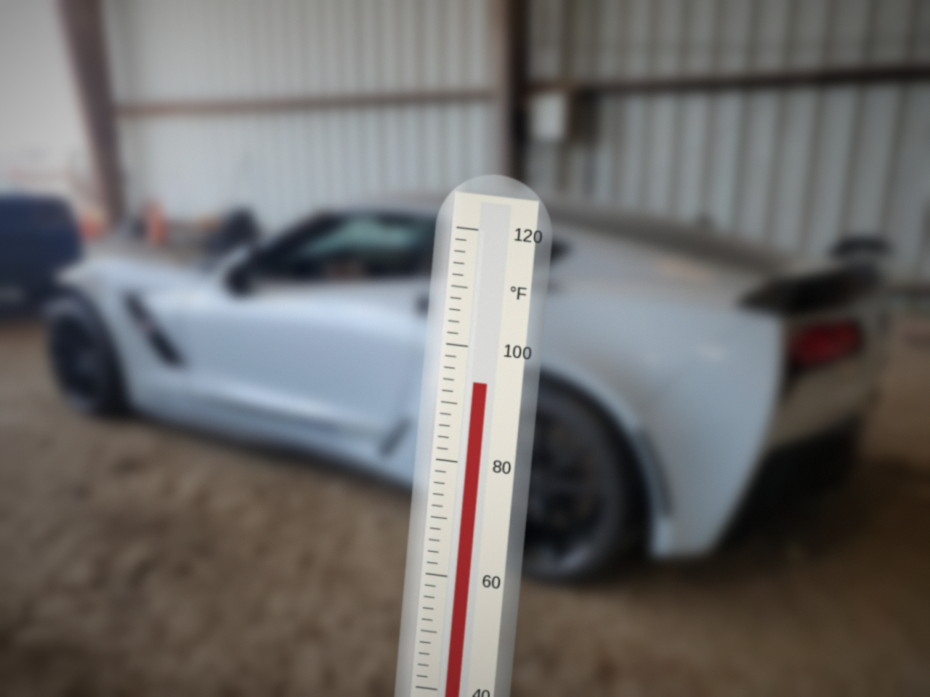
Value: 94 °F
